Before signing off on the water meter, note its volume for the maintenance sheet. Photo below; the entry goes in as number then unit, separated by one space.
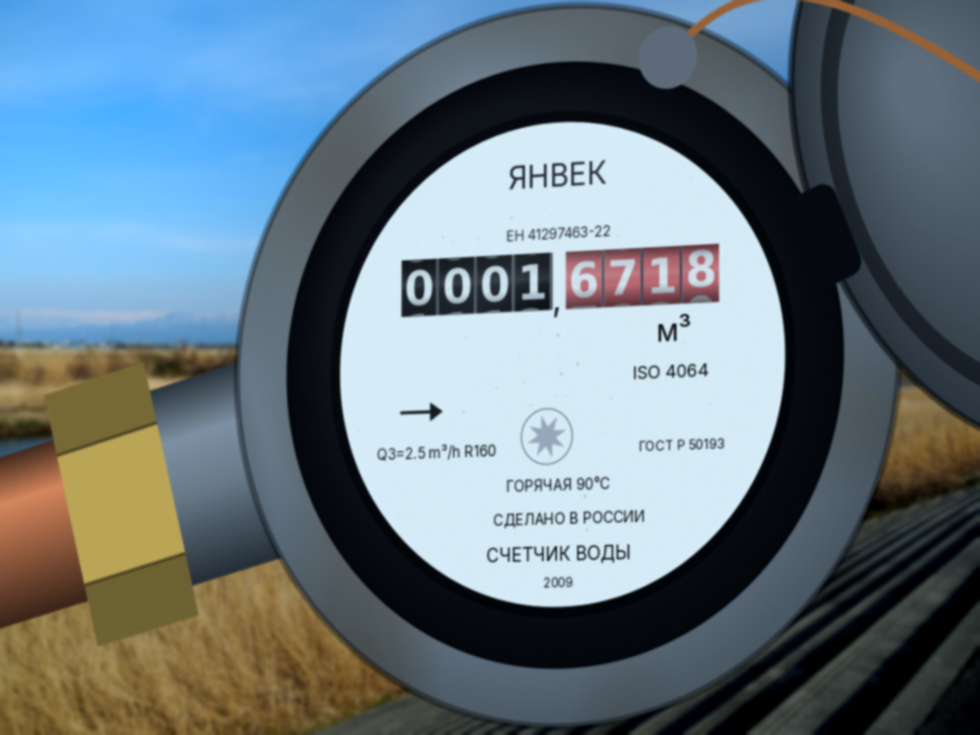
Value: 1.6718 m³
